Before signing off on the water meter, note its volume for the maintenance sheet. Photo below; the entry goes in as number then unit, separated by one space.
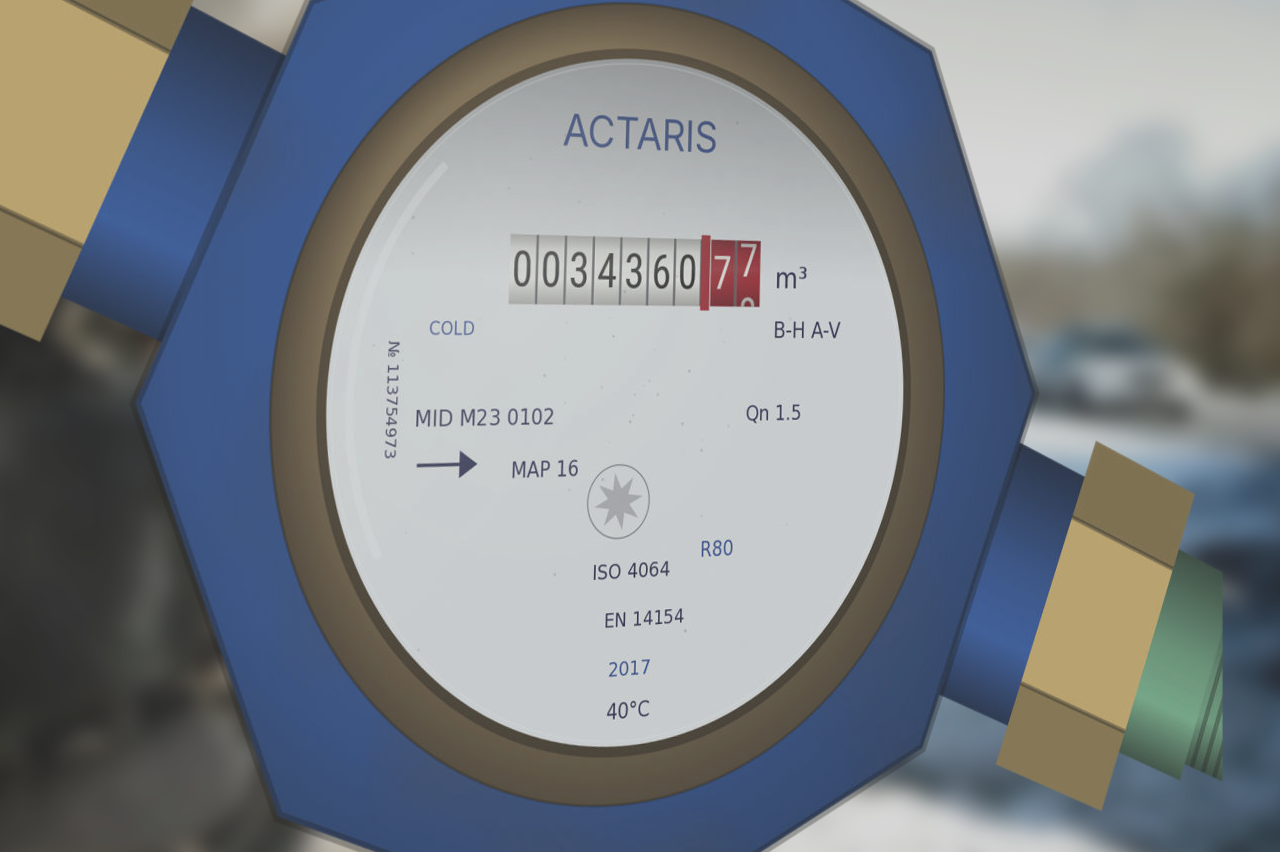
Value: 34360.77 m³
